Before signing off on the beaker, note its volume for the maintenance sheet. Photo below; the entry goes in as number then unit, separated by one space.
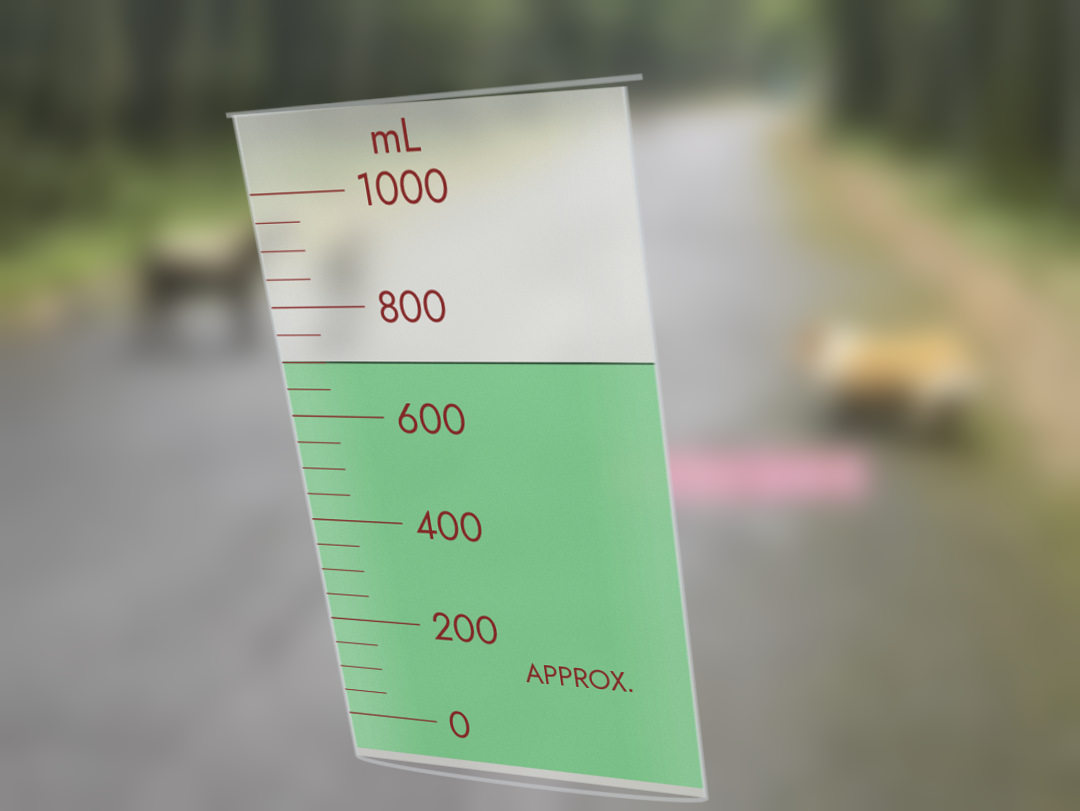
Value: 700 mL
